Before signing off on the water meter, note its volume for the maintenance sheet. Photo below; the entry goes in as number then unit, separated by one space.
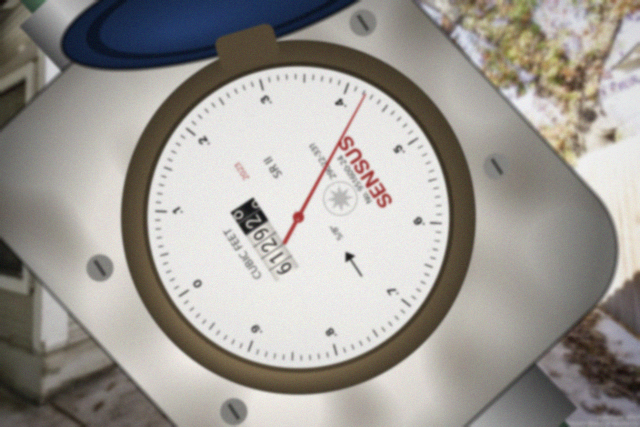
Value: 612928.42 ft³
